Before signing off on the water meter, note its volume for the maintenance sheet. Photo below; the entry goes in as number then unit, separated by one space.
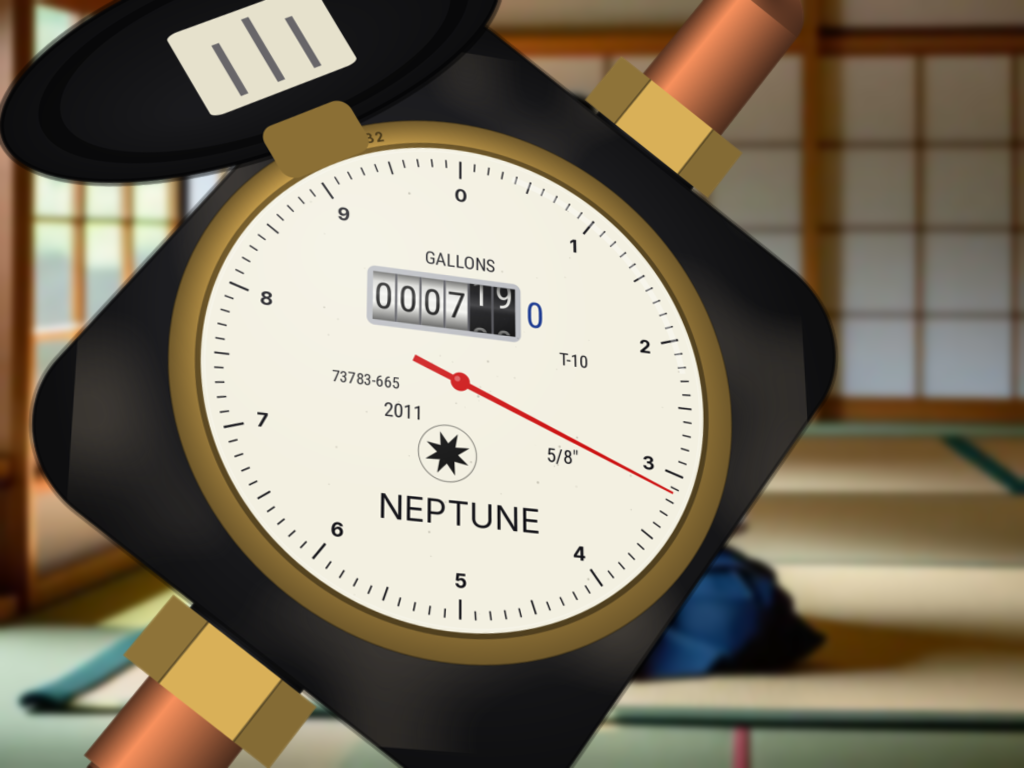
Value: 7193.1 gal
